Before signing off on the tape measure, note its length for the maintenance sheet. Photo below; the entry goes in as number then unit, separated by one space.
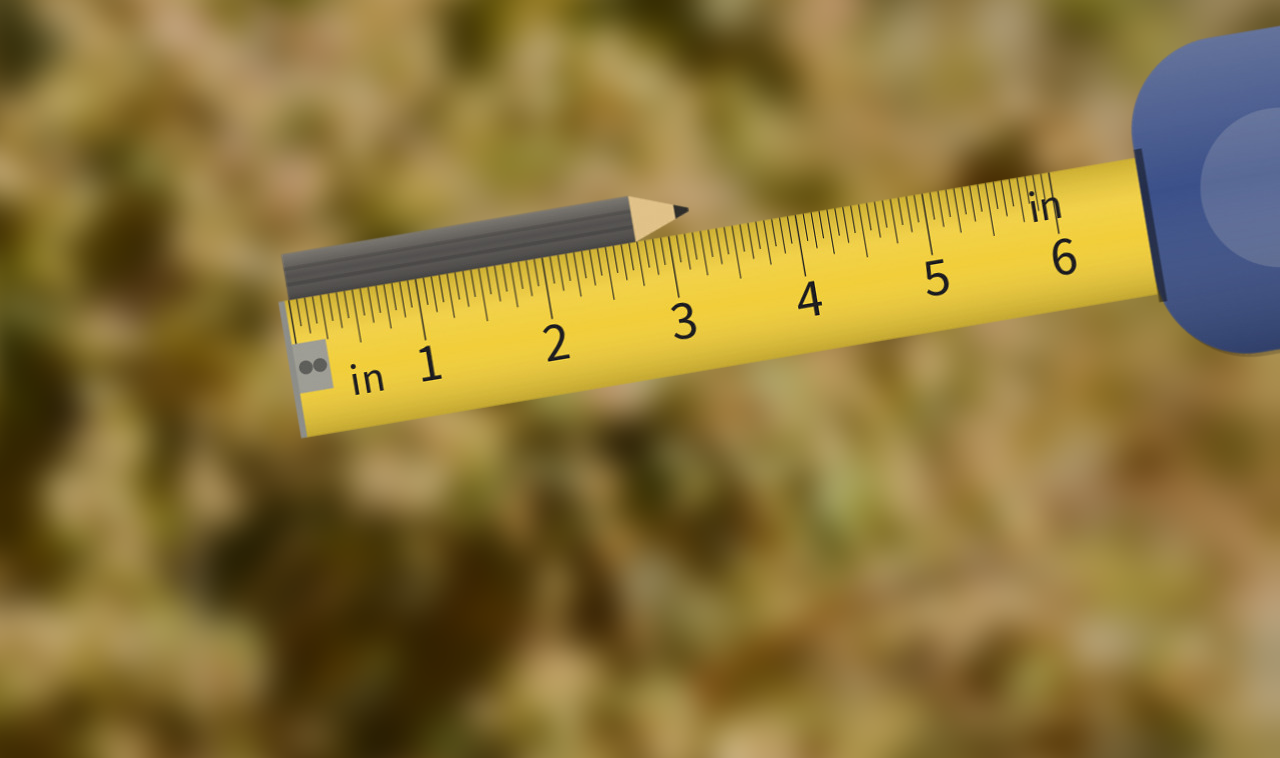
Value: 3.1875 in
